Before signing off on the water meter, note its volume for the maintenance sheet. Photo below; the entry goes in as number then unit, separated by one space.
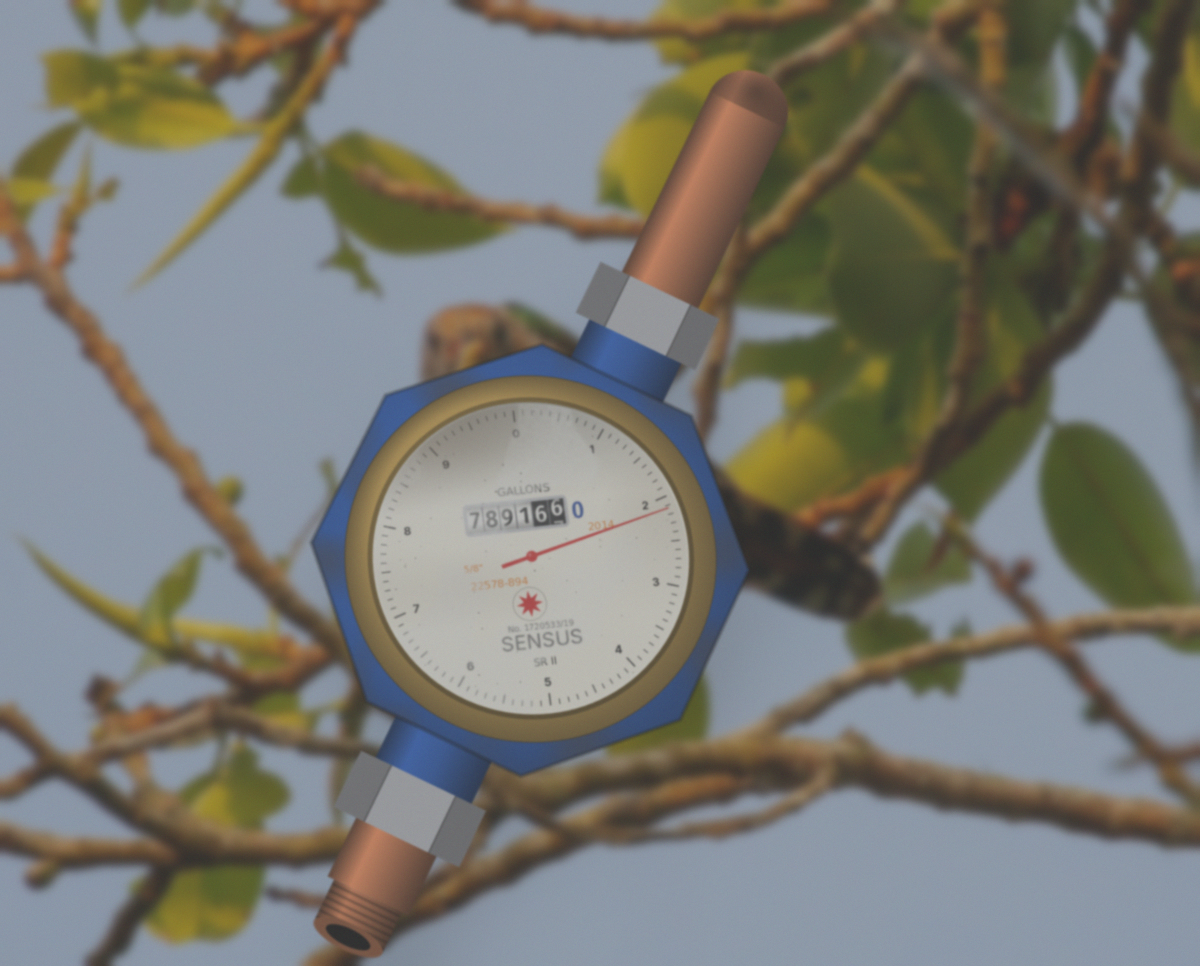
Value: 7891662.1 gal
